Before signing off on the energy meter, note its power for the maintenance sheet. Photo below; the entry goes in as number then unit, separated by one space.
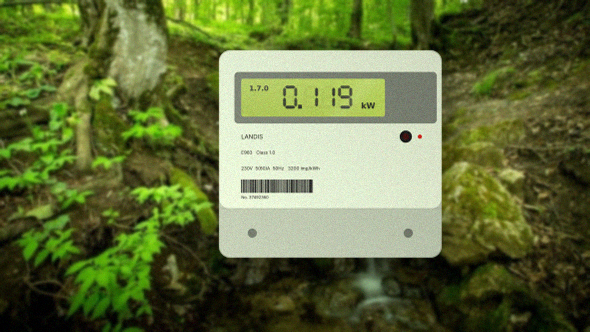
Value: 0.119 kW
